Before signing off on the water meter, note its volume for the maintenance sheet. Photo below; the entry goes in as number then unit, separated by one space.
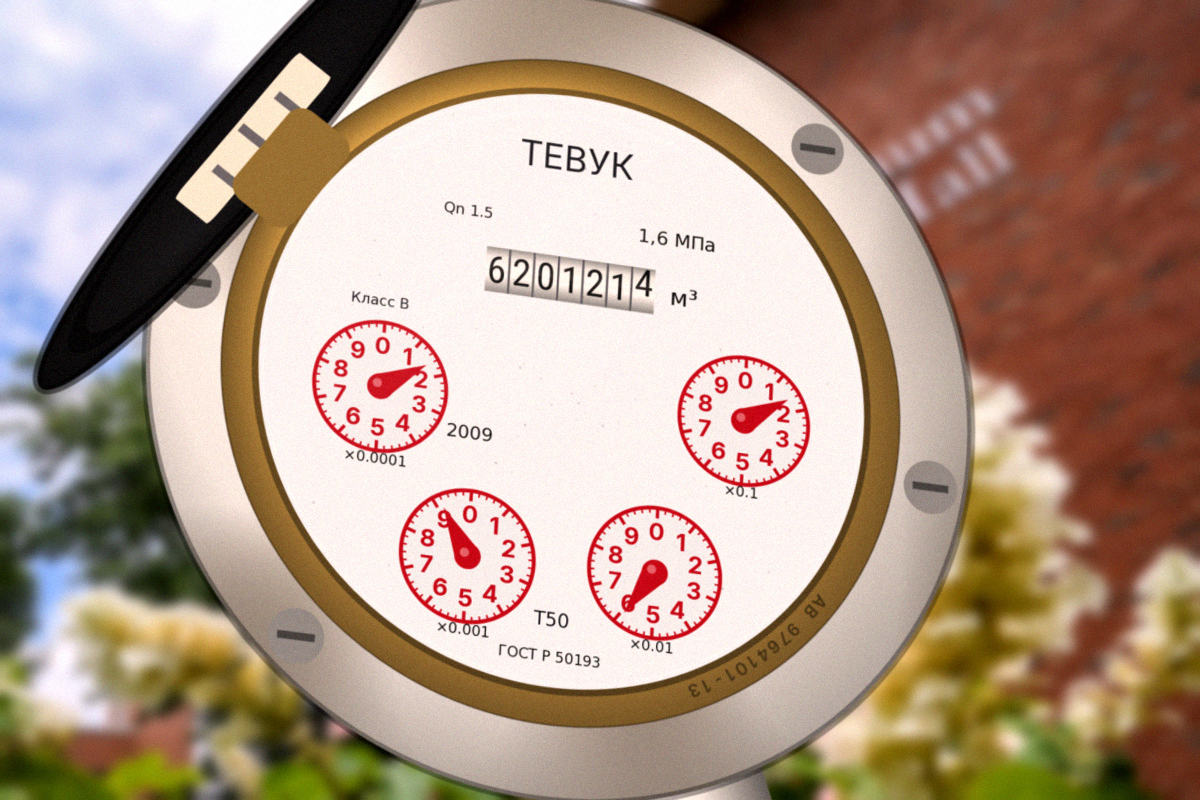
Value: 6201214.1591 m³
